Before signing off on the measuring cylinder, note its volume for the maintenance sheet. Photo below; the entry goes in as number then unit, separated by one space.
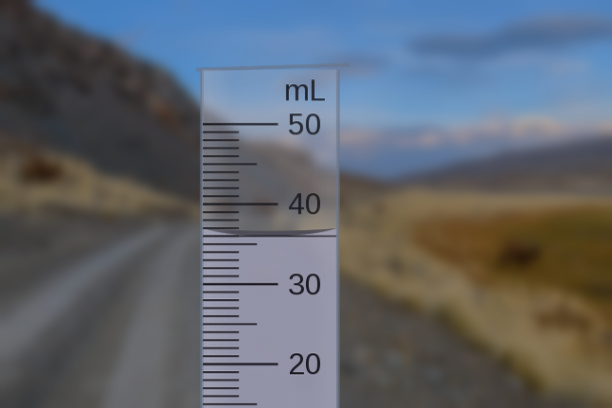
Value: 36 mL
